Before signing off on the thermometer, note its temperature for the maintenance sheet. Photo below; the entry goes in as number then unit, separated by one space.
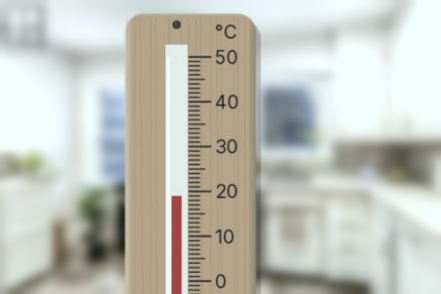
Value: 19 °C
